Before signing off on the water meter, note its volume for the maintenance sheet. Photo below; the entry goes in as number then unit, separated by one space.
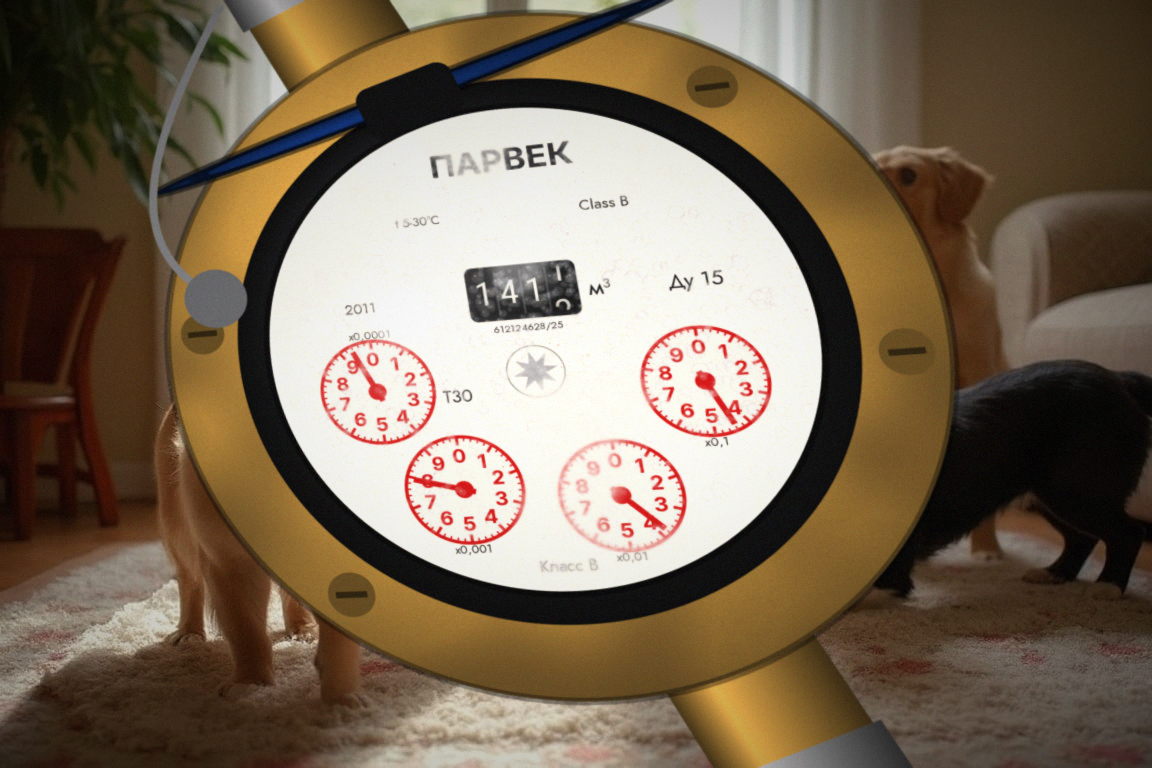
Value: 1411.4379 m³
